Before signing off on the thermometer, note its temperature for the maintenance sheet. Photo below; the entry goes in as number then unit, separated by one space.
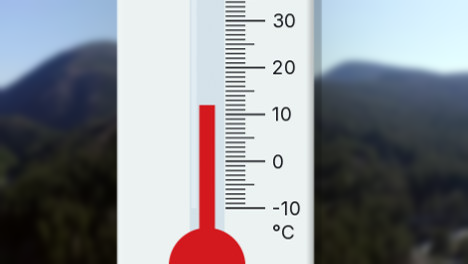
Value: 12 °C
